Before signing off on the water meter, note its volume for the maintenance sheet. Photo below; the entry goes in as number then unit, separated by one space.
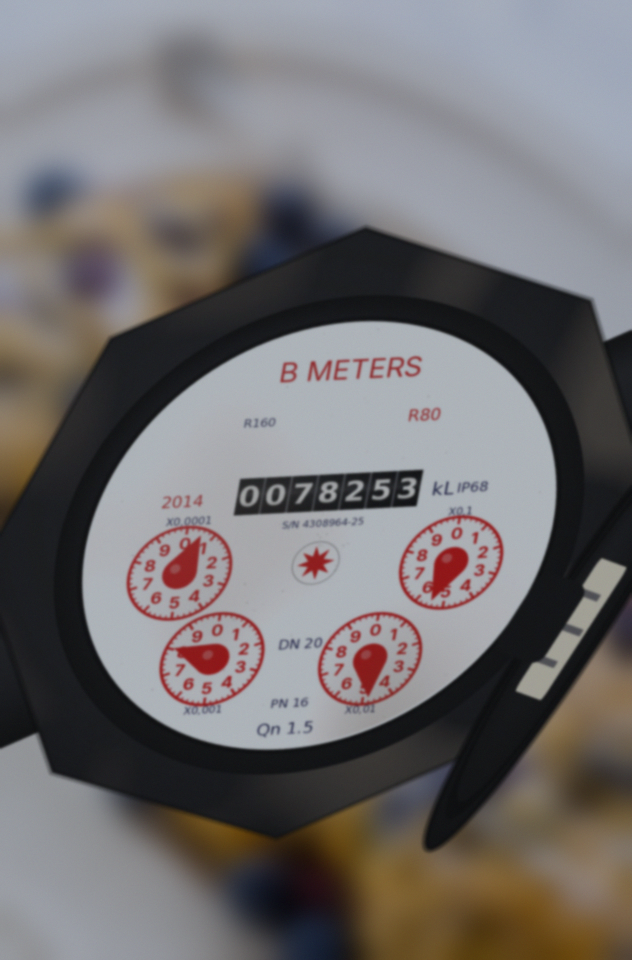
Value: 78253.5480 kL
